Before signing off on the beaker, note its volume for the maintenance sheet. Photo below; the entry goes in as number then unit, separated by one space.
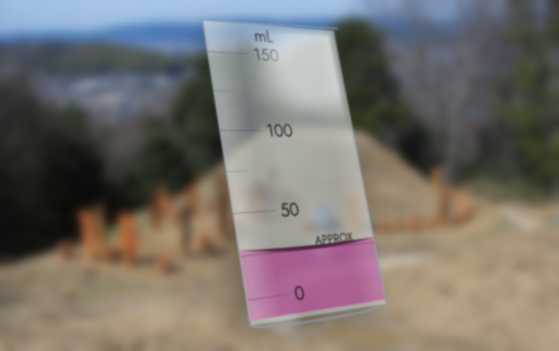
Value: 25 mL
